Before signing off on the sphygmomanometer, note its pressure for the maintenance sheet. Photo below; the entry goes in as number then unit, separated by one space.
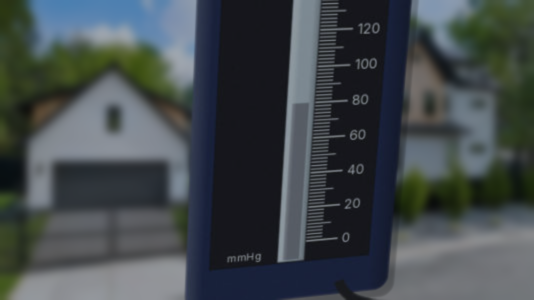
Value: 80 mmHg
